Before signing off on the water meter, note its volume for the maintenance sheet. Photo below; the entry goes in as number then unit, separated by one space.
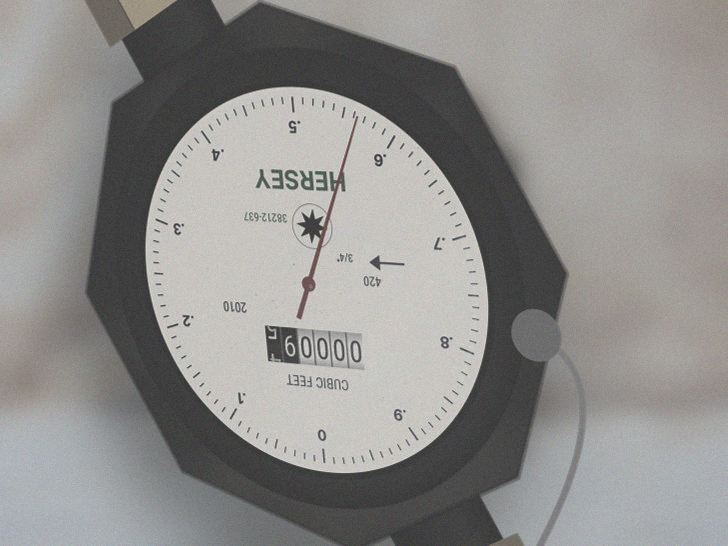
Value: 94.56 ft³
